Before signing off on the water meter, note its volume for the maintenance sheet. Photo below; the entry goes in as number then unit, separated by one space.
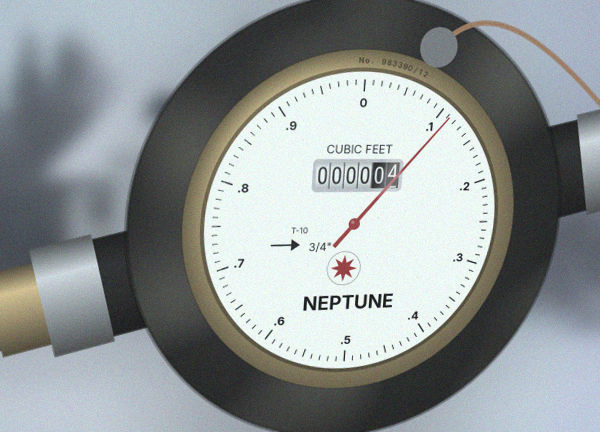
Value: 4.11 ft³
